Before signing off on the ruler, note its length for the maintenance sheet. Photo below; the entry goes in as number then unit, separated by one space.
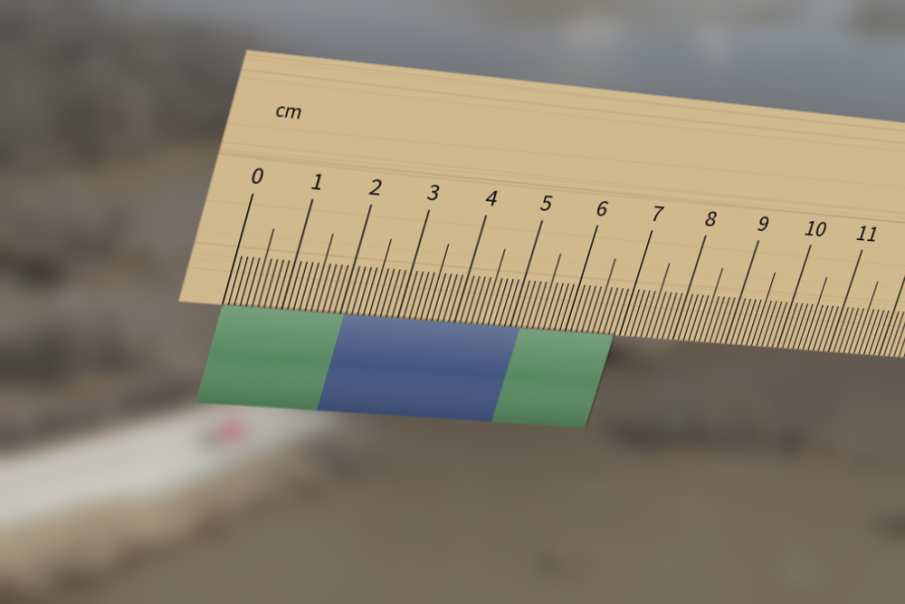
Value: 6.9 cm
